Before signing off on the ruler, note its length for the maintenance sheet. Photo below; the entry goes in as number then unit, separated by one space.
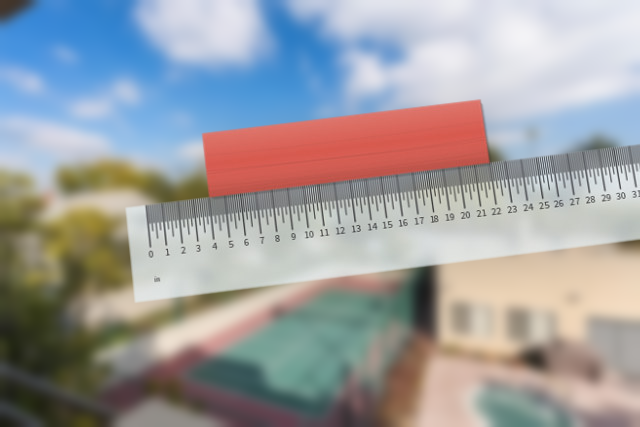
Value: 18 in
